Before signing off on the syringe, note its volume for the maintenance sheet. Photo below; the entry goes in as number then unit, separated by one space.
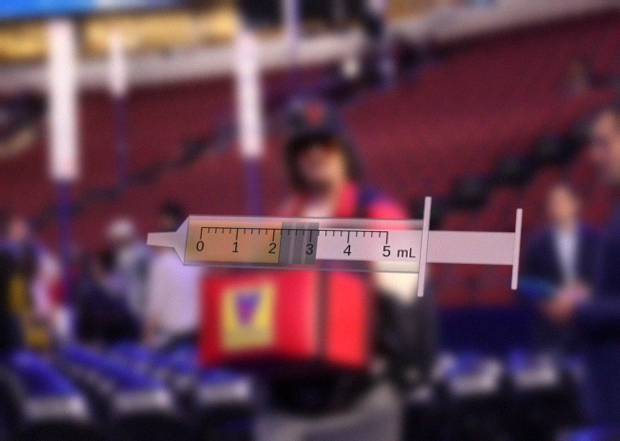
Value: 2.2 mL
